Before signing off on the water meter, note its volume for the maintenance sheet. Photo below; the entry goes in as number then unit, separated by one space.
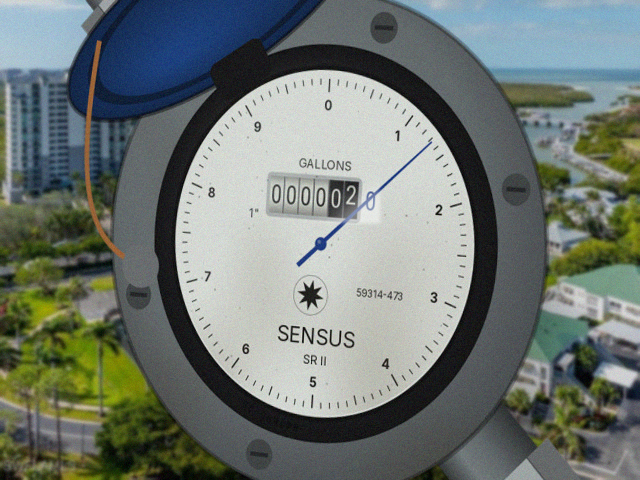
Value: 21.3 gal
